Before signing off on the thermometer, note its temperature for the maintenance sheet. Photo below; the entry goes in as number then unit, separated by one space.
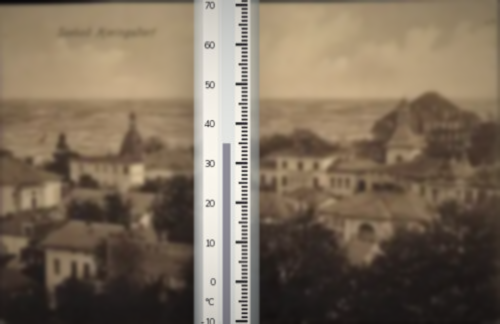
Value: 35 °C
